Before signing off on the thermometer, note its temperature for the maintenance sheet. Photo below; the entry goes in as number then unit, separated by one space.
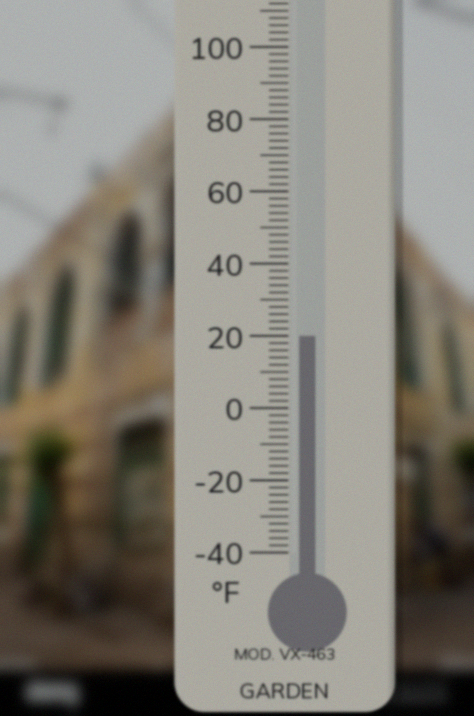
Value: 20 °F
